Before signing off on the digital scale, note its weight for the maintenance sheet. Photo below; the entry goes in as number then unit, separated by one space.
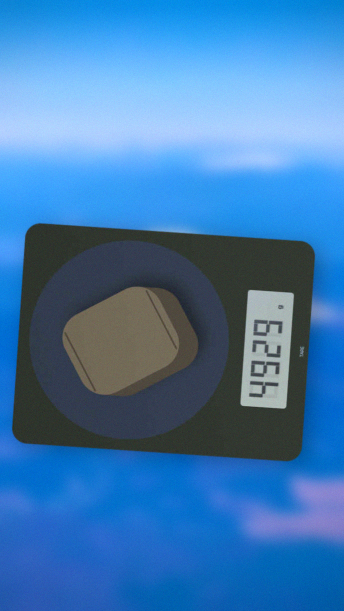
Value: 4929 g
